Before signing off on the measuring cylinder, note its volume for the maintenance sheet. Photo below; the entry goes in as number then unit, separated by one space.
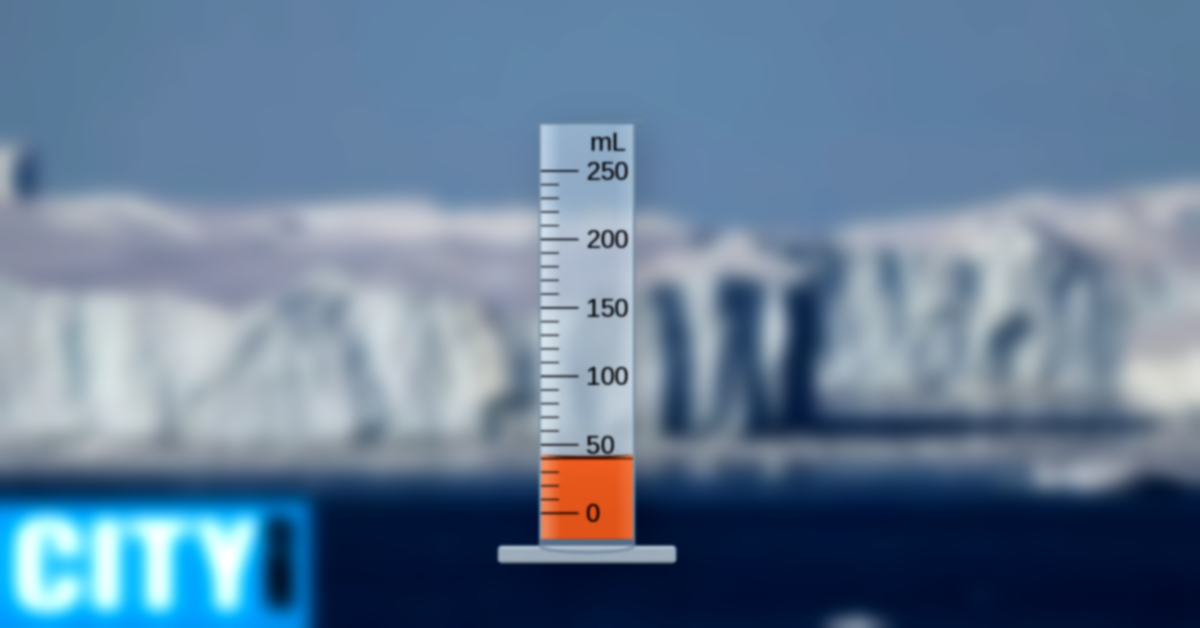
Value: 40 mL
